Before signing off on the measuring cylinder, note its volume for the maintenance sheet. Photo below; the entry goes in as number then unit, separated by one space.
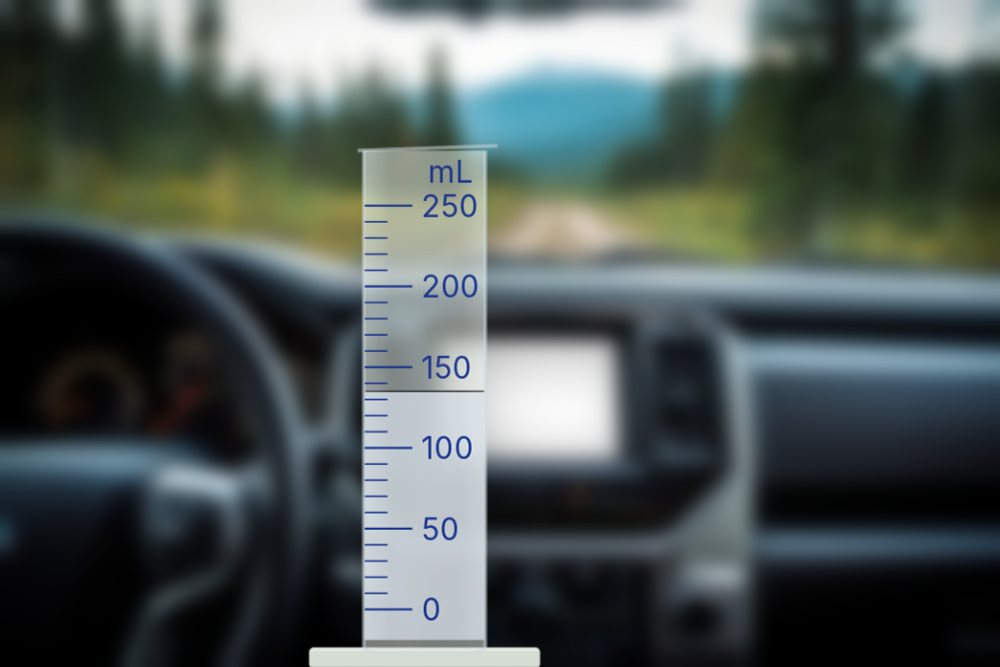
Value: 135 mL
